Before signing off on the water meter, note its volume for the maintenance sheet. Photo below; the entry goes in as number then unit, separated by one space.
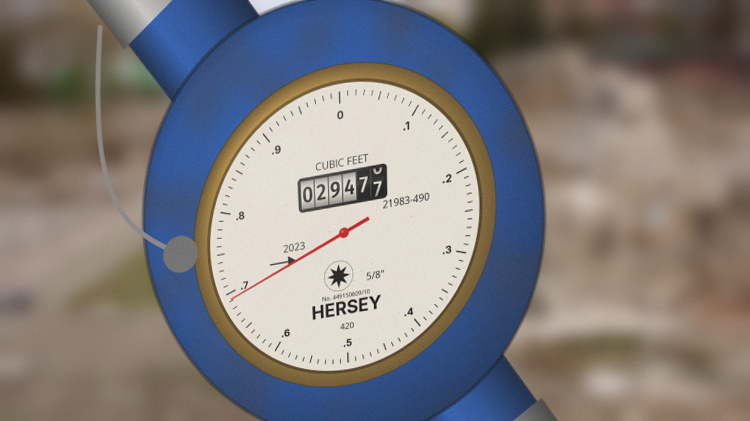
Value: 29476.69 ft³
